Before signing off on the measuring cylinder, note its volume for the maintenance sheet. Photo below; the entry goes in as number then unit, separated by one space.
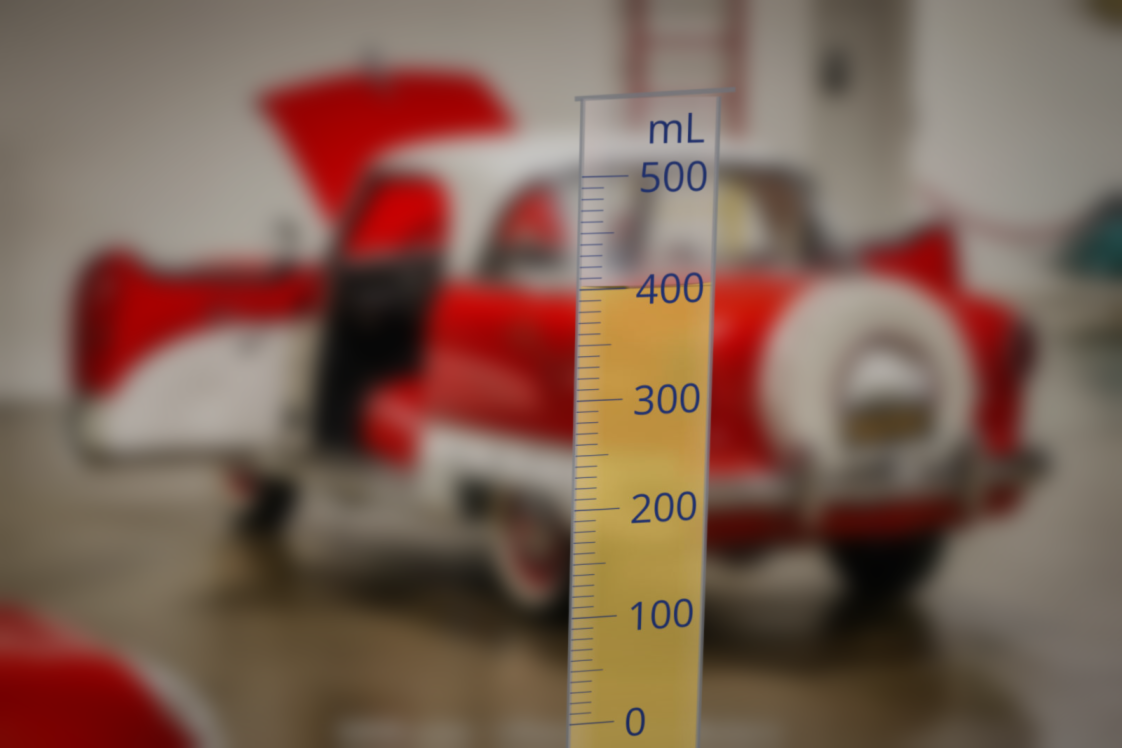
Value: 400 mL
